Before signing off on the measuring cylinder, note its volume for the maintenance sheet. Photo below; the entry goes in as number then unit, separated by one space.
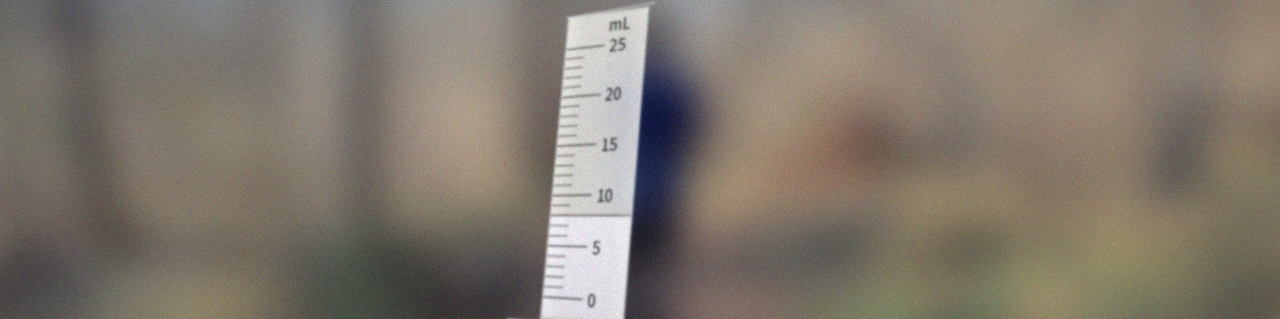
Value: 8 mL
